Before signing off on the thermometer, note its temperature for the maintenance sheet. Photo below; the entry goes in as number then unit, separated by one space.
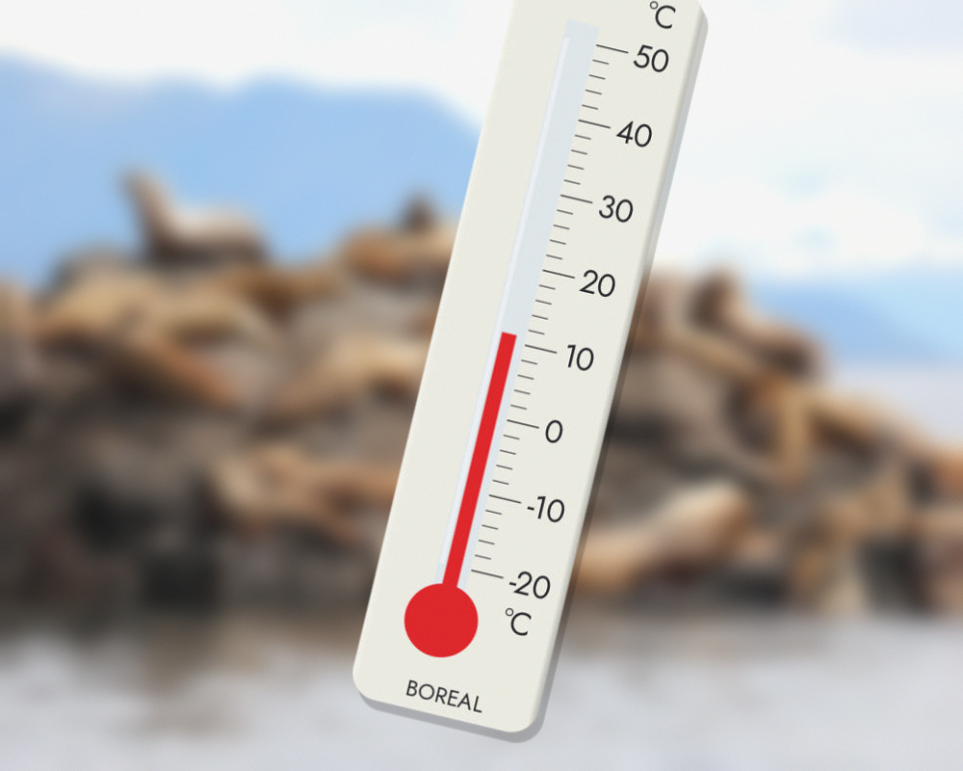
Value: 11 °C
